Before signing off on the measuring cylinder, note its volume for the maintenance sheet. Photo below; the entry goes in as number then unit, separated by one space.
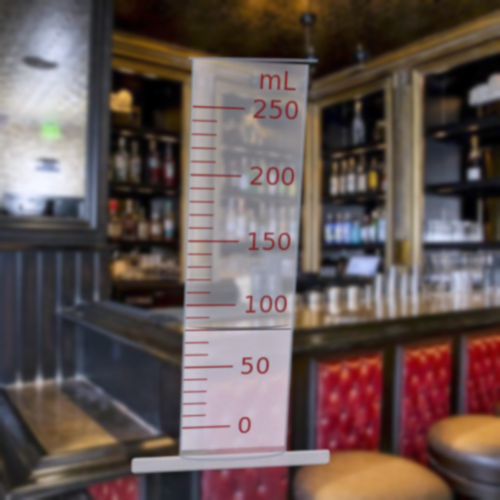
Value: 80 mL
